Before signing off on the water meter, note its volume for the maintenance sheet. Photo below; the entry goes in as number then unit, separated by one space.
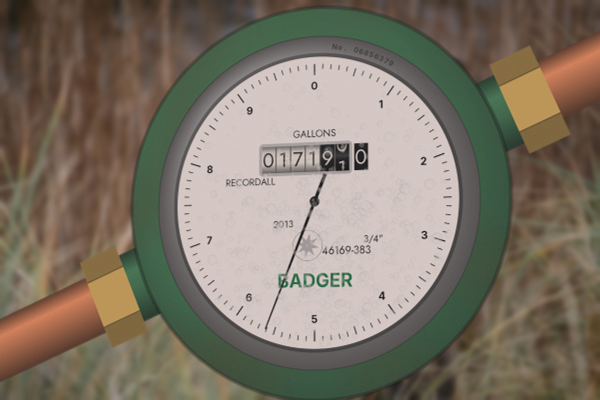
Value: 171905.6 gal
